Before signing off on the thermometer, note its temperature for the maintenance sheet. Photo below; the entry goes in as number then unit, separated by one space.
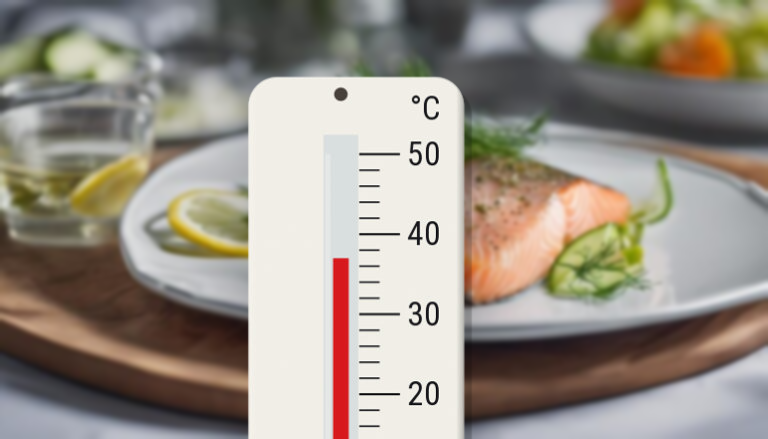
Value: 37 °C
